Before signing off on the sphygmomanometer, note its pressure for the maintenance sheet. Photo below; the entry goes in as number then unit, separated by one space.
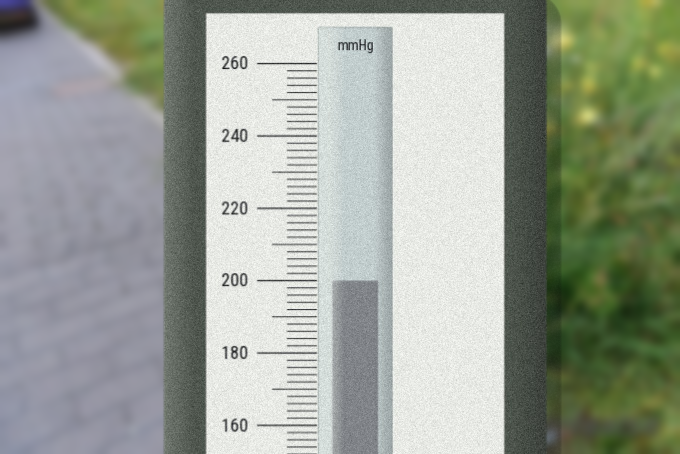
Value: 200 mmHg
